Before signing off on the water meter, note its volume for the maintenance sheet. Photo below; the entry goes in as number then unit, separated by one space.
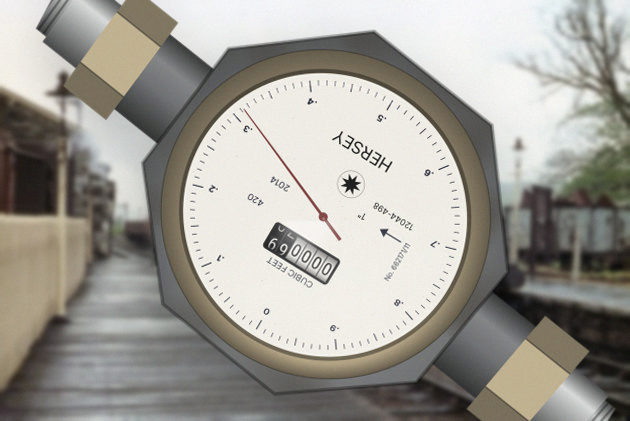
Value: 69.31 ft³
